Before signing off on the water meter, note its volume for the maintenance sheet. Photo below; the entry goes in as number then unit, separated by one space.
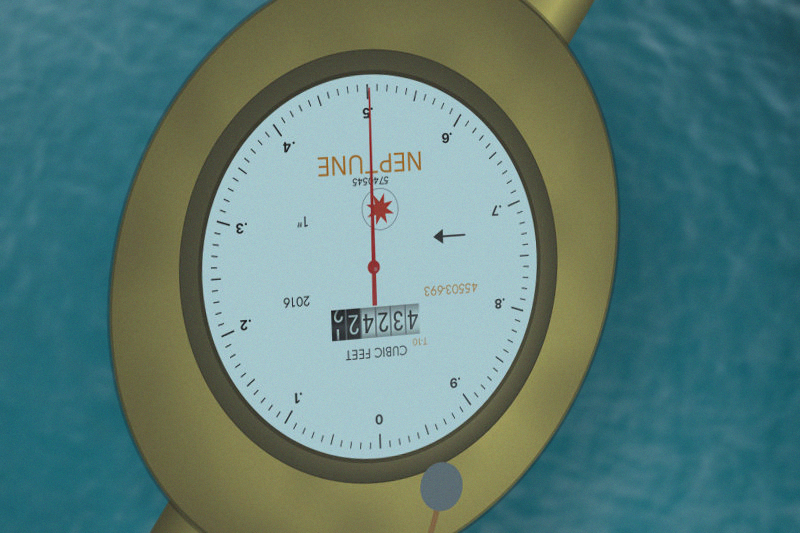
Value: 432421.50 ft³
